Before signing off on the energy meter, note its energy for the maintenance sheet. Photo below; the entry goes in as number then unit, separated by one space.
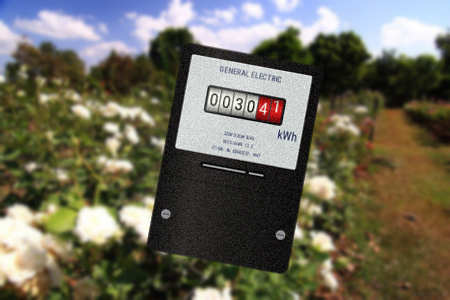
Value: 30.41 kWh
